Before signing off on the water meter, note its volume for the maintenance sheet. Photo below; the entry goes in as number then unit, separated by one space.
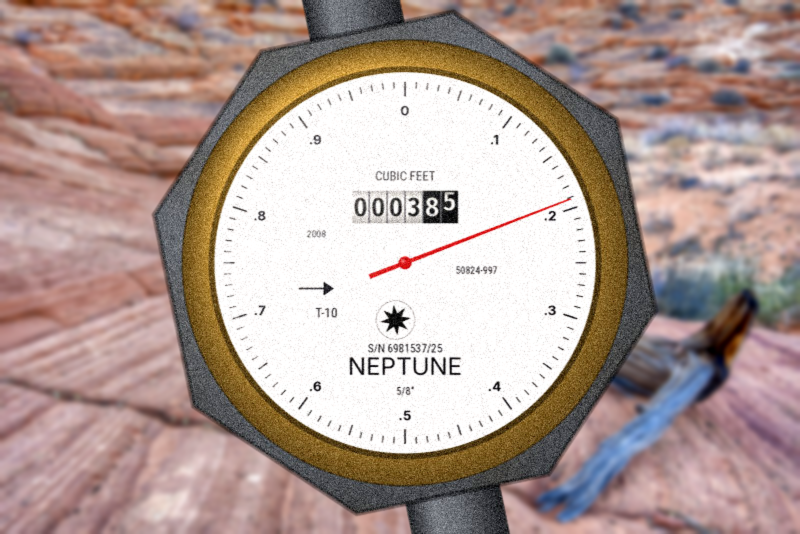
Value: 385.19 ft³
